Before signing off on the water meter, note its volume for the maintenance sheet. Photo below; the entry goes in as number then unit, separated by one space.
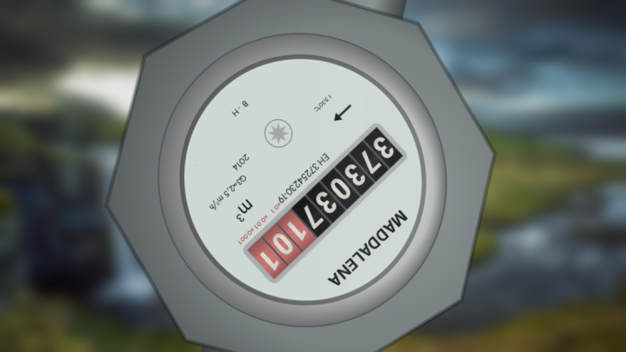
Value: 373037.101 m³
